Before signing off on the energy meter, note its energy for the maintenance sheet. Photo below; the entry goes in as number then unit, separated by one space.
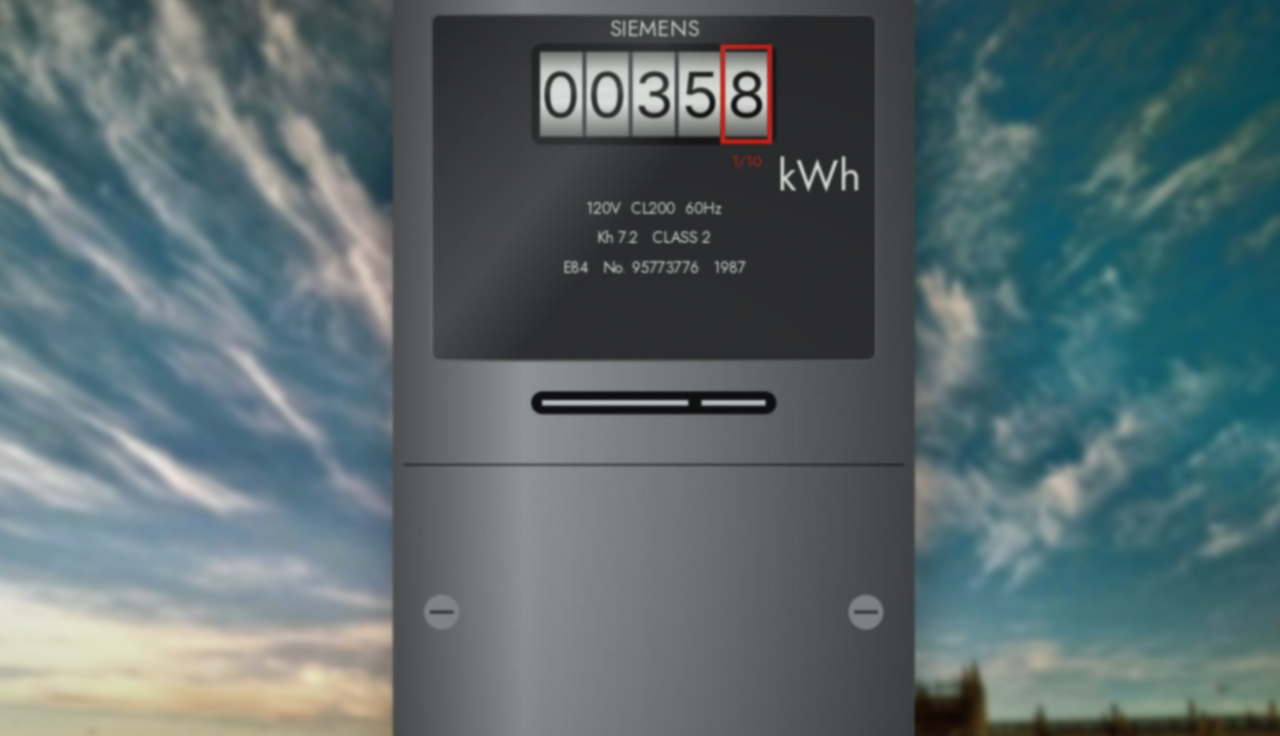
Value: 35.8 kWh
